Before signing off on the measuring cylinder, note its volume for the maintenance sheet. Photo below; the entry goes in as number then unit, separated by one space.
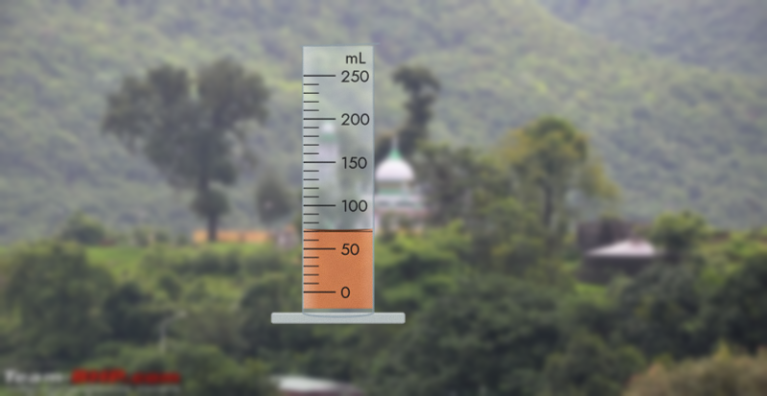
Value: 70 mL
